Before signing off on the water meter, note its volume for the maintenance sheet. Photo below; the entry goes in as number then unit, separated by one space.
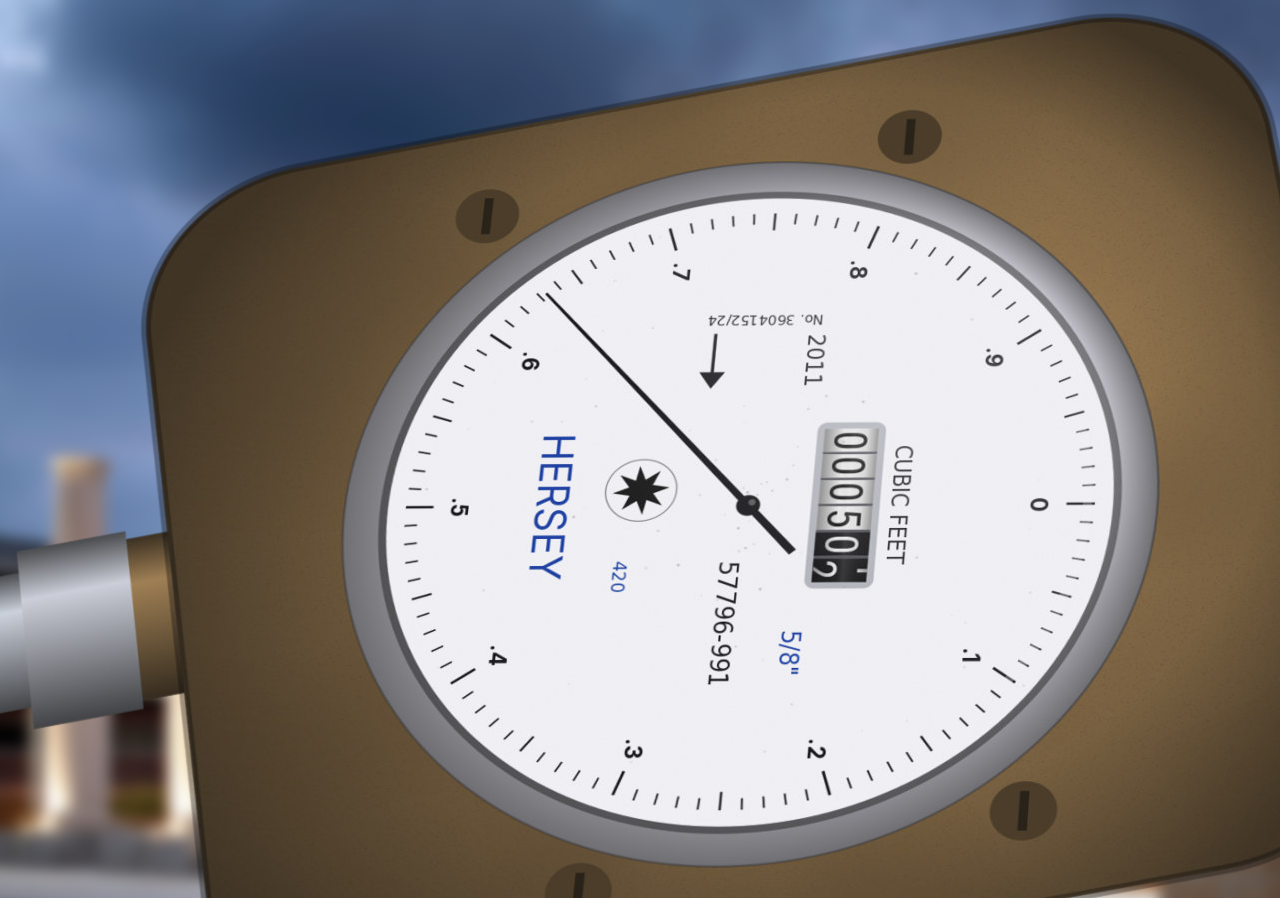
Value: 501.63 ft³
